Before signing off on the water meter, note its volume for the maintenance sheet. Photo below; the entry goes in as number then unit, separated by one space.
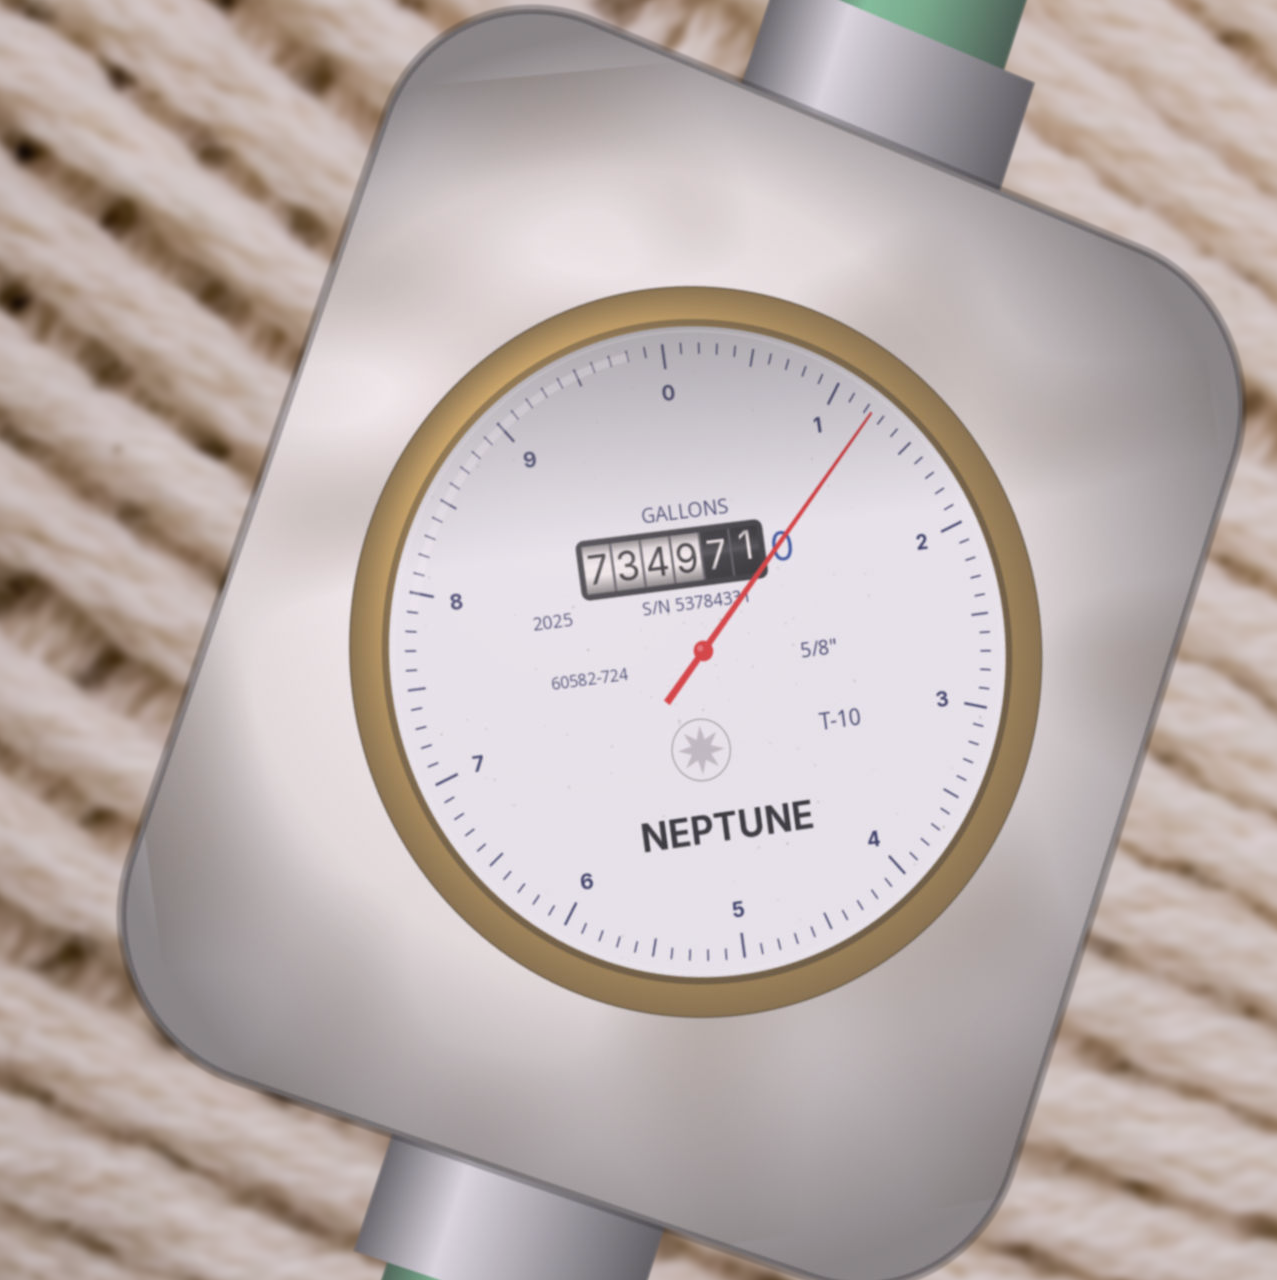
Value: 7349711.2 gal
